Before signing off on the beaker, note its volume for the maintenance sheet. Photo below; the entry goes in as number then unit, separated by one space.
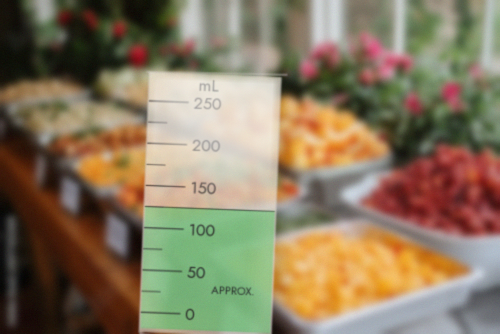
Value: 125 mL
